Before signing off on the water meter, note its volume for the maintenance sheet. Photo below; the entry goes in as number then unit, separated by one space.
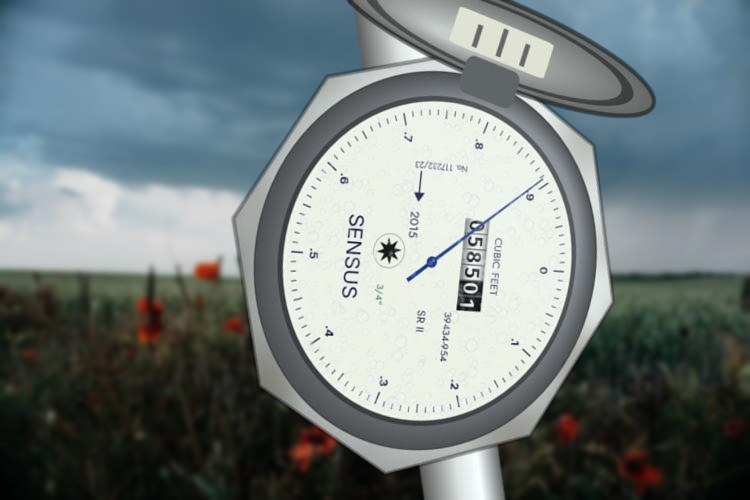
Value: 58500.89 ft³
